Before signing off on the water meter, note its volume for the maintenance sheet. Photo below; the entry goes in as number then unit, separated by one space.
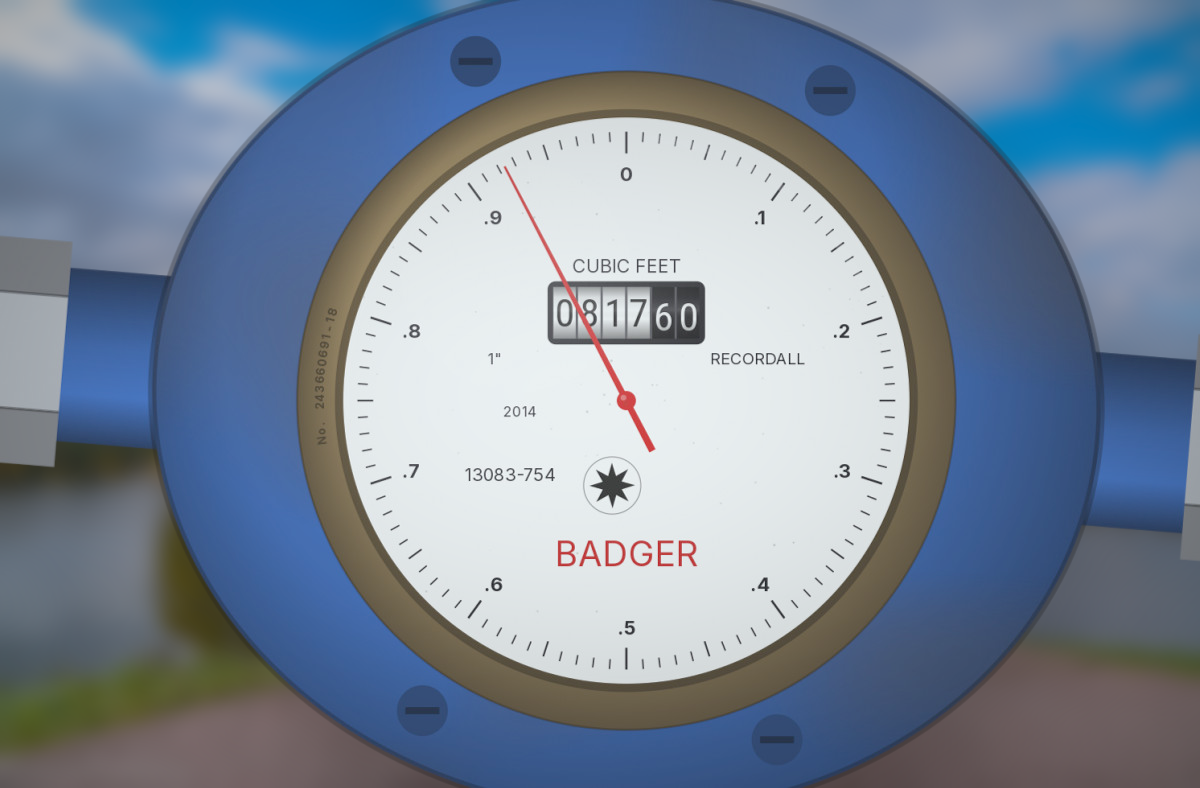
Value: 81759.92 ft³
